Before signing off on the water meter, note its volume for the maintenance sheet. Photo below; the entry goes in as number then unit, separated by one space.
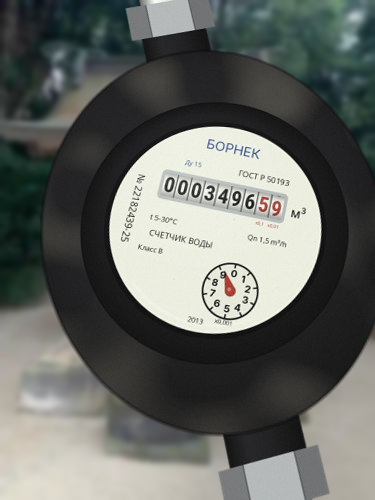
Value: 3496.589 m³
